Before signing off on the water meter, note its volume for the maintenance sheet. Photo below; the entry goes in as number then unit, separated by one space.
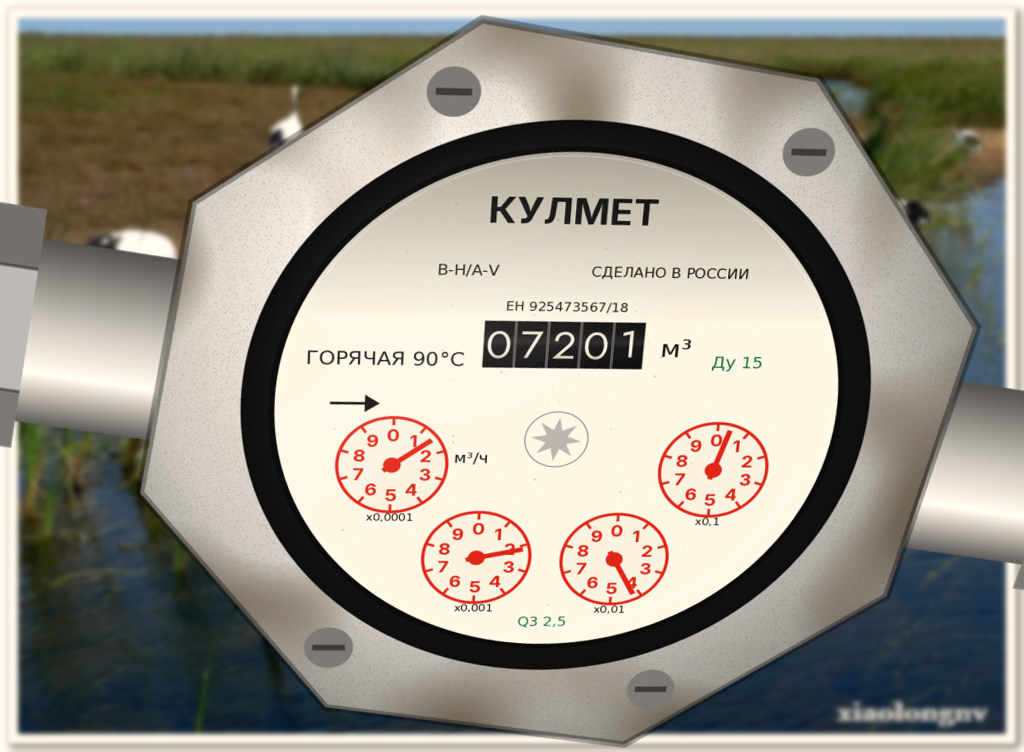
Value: 7201.0421 m³
